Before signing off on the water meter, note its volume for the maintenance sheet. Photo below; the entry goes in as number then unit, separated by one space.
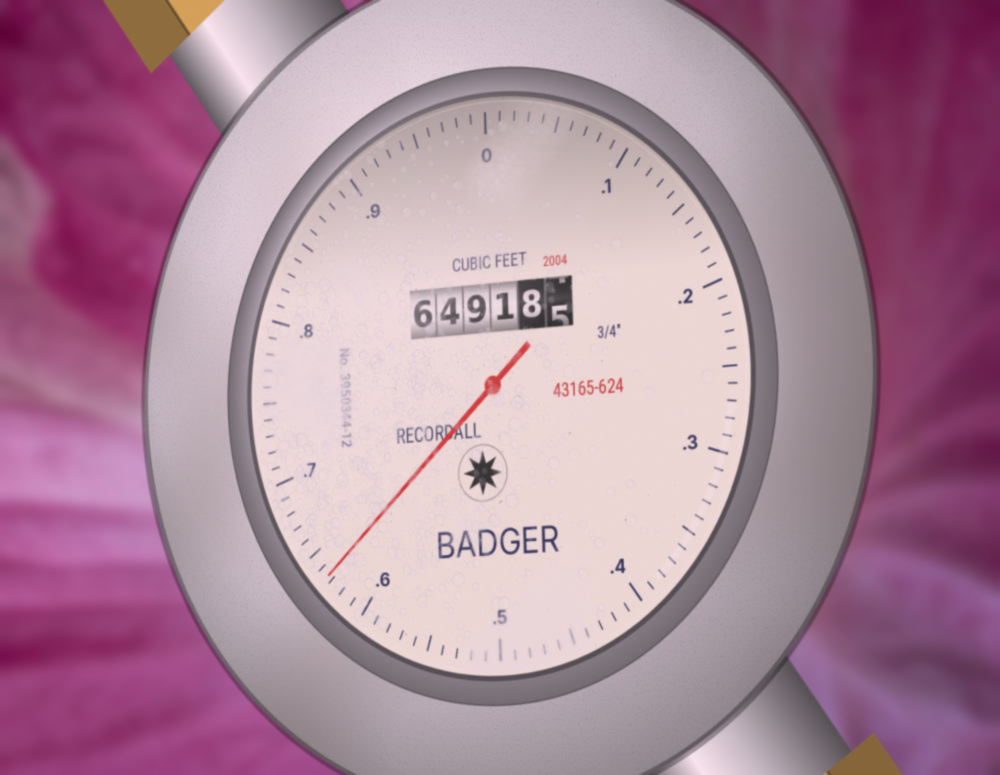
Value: 649184.63 ft³
